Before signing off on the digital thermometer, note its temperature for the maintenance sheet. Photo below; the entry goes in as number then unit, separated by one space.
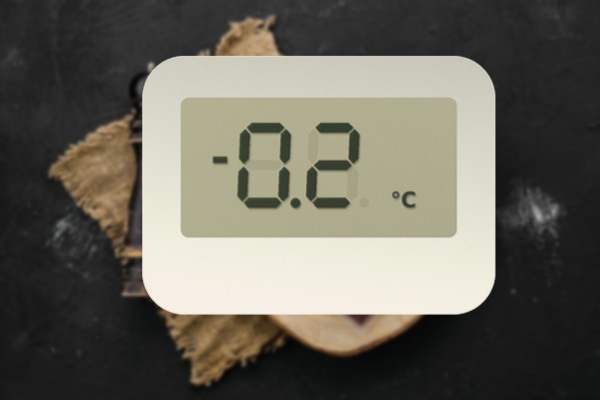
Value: -0.2 °C
